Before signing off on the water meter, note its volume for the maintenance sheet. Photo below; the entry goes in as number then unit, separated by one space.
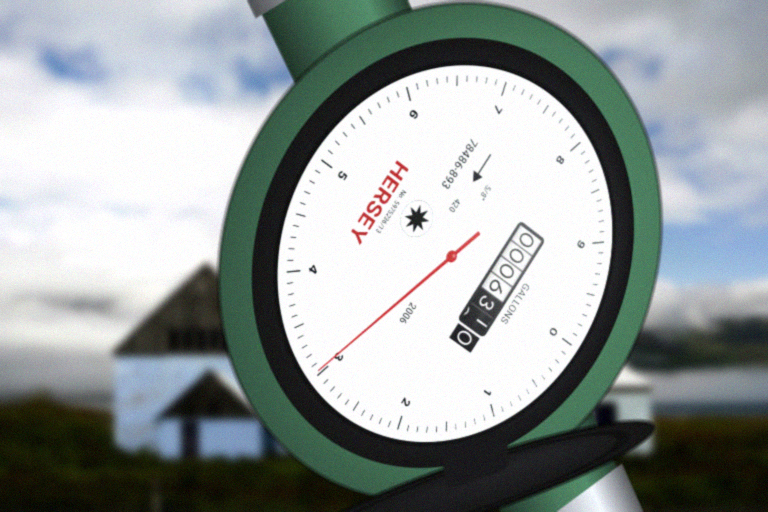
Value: 6313.0 gal
